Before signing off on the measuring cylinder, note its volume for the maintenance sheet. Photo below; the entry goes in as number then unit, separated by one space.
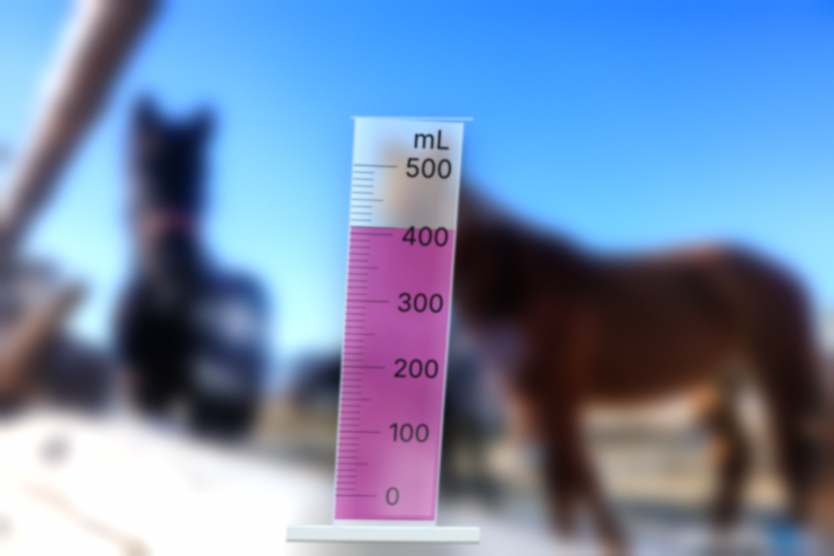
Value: 410 mL
